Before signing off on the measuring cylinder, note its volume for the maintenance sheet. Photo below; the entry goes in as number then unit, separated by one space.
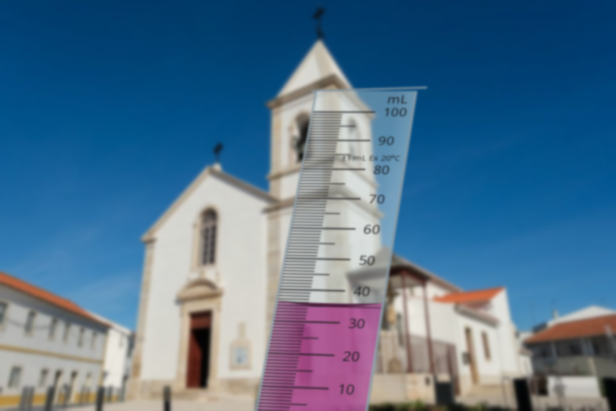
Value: 35 mL
